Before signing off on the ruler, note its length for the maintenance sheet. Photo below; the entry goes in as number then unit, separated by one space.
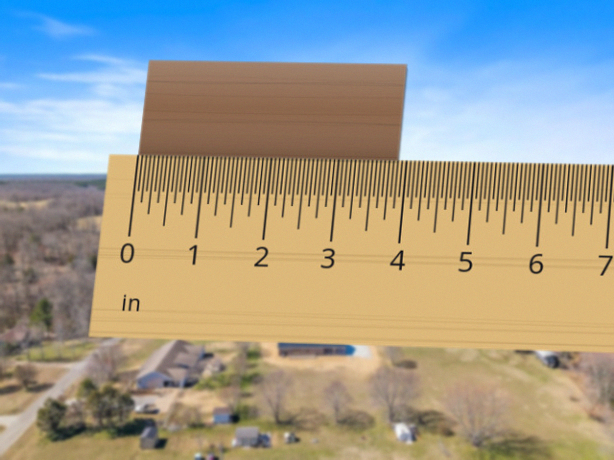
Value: 3.875 in
